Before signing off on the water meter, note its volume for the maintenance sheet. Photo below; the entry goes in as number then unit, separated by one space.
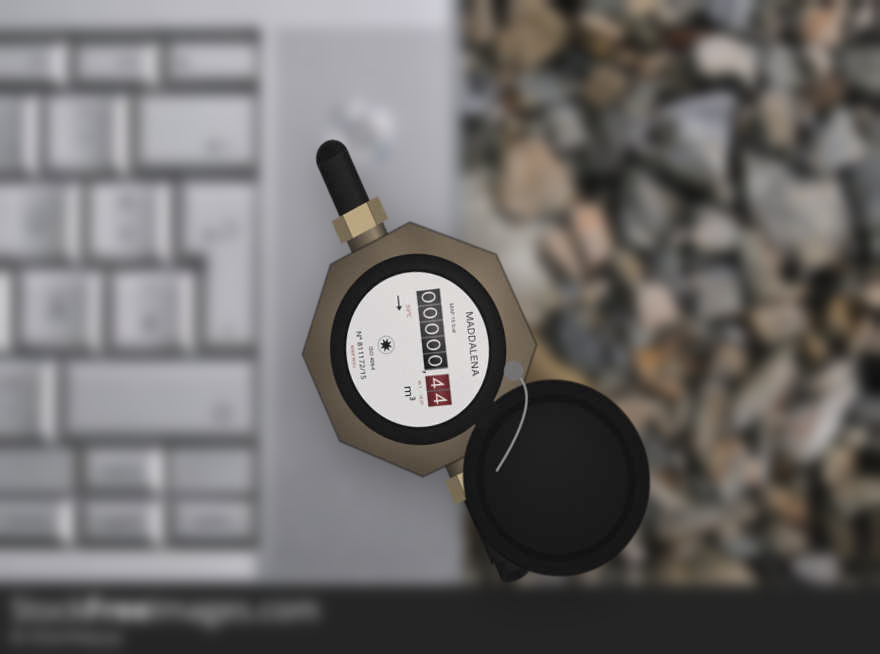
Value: 0.44 m³
